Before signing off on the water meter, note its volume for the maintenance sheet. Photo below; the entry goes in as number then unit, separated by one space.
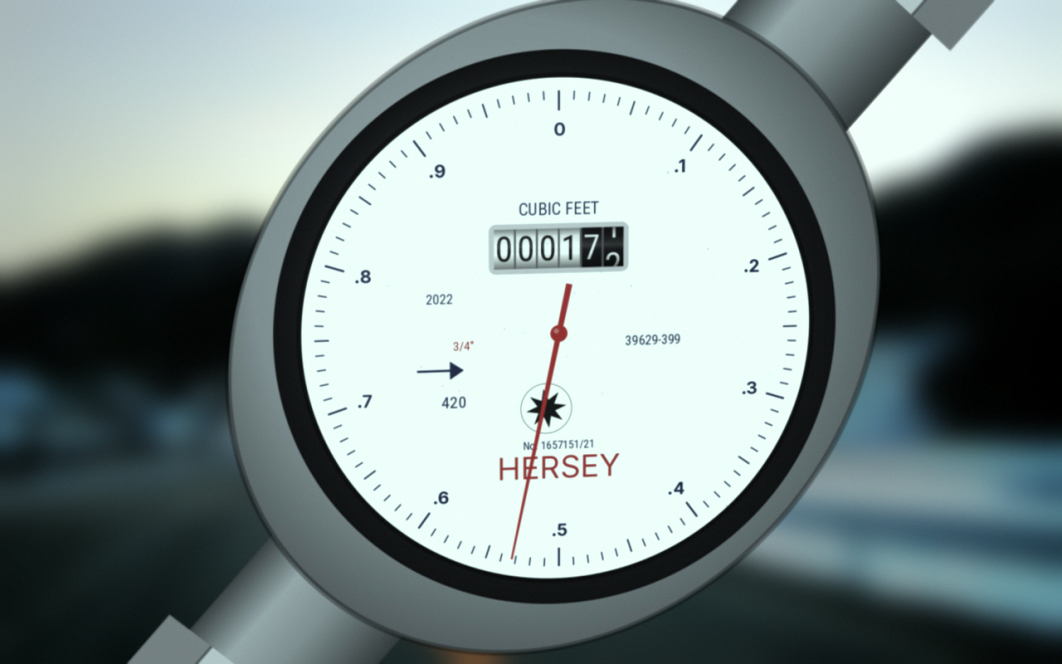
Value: 171.53 ft³
